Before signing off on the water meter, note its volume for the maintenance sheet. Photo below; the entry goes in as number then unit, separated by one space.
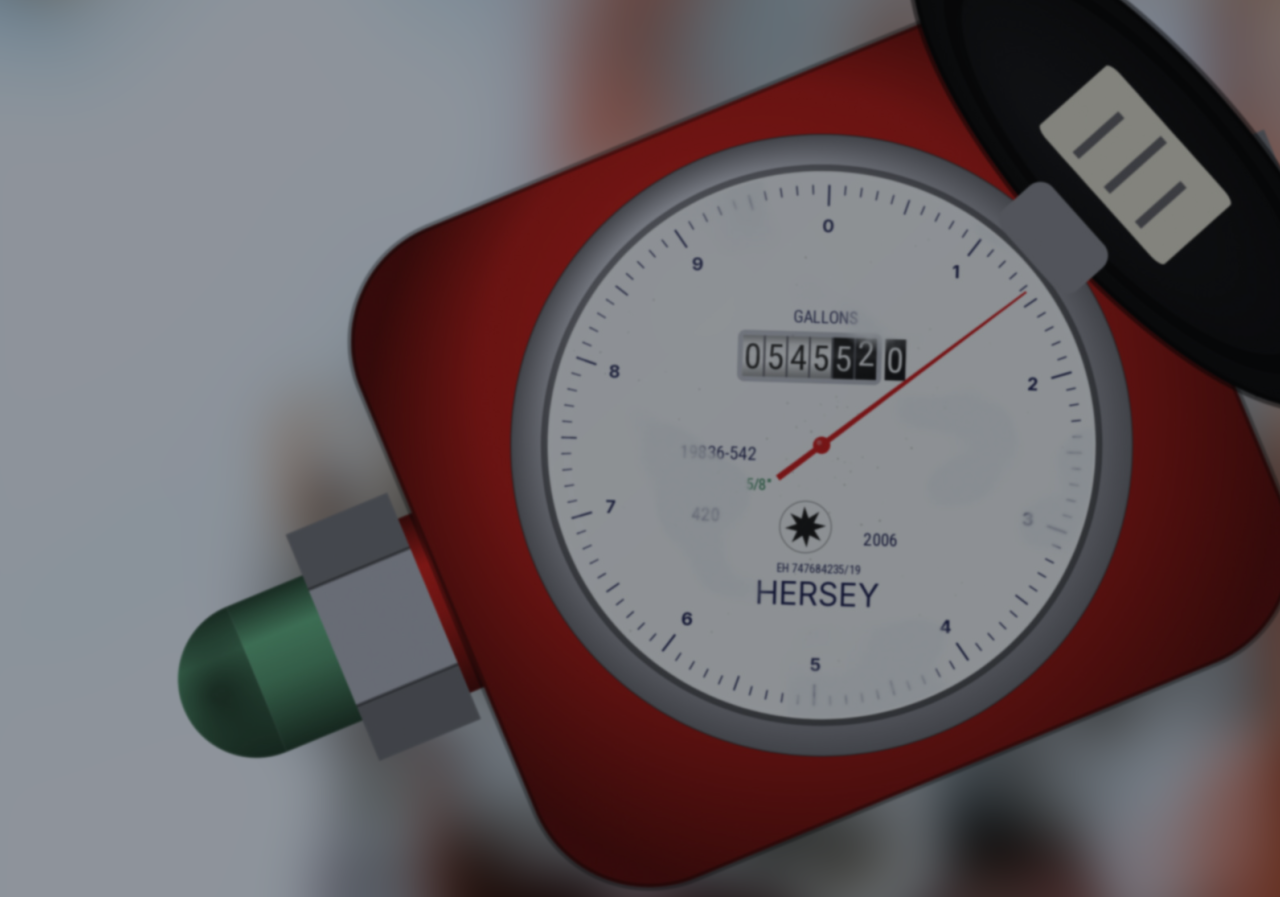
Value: 545521.4 gal
